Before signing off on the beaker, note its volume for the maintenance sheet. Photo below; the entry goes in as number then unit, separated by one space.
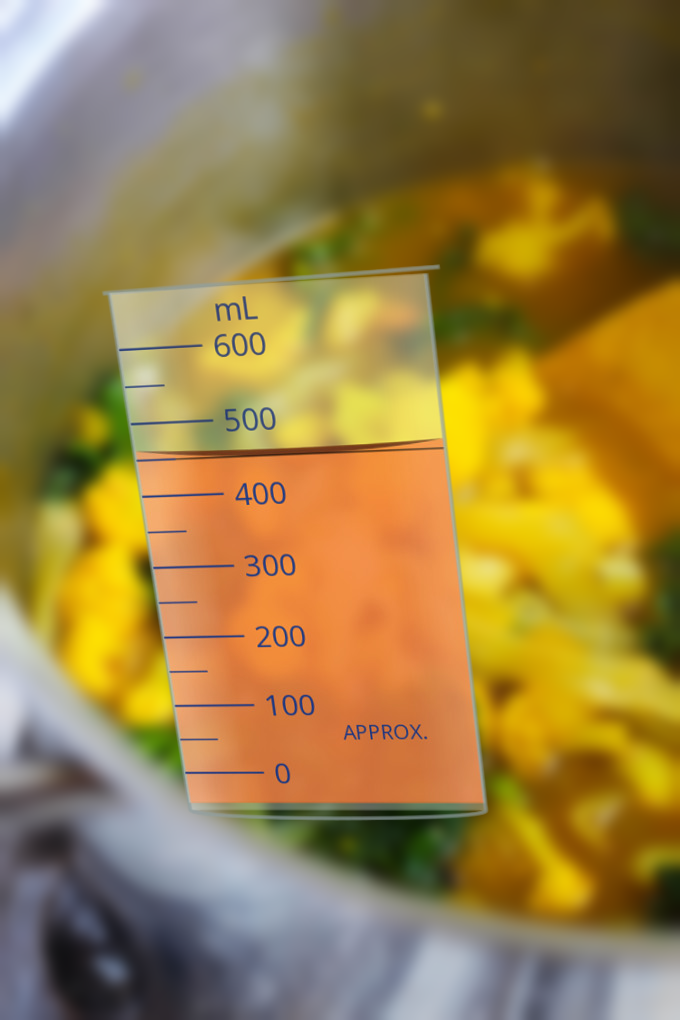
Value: 450 mL
